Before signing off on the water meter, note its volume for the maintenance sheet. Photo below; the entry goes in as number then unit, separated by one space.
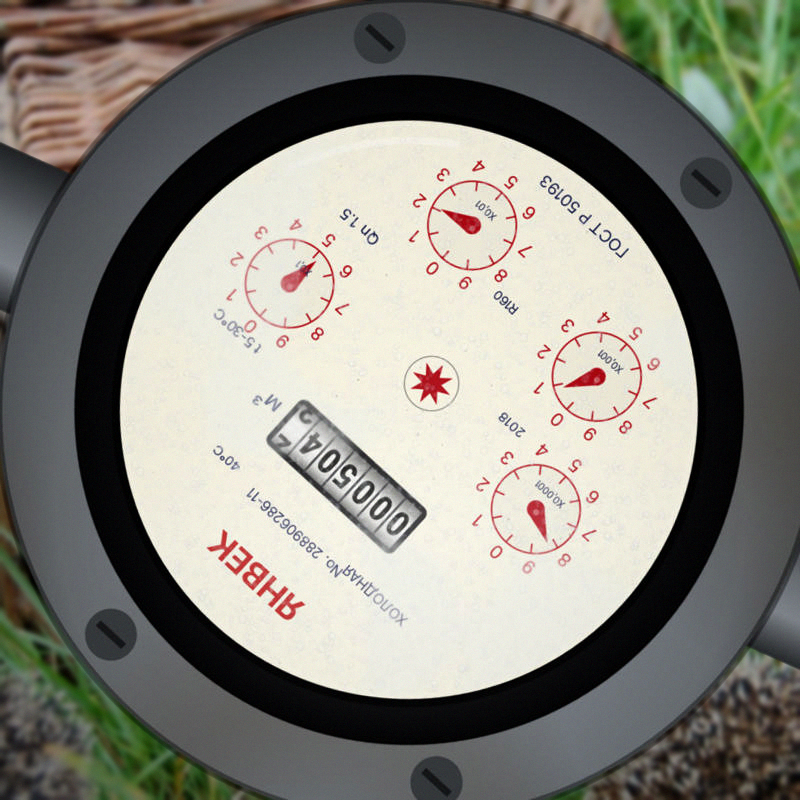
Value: 5042.5208 m³
